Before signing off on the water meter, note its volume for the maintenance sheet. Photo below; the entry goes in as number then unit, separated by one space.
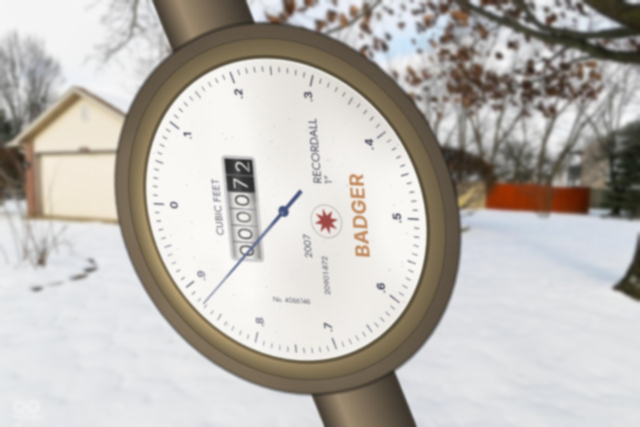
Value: 71.87 ft³
